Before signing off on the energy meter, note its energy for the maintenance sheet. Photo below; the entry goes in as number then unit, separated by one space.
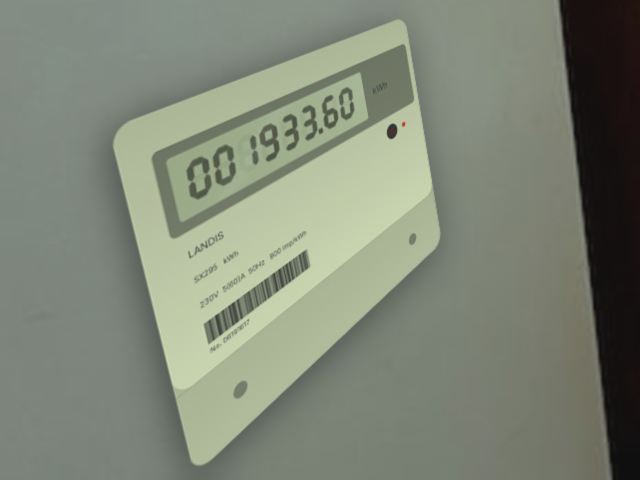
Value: 1933.60 kWh
